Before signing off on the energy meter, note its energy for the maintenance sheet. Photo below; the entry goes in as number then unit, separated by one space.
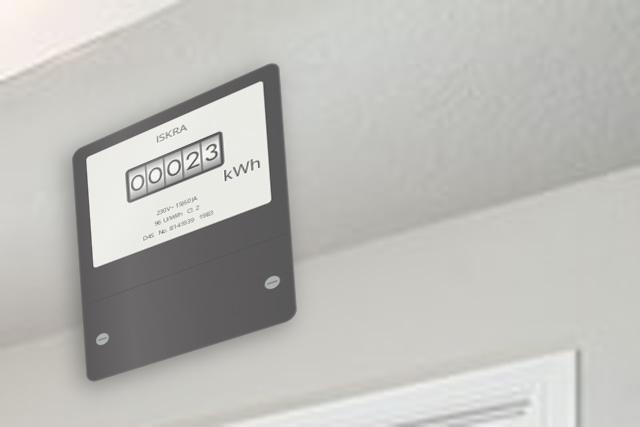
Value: 23 kWh
